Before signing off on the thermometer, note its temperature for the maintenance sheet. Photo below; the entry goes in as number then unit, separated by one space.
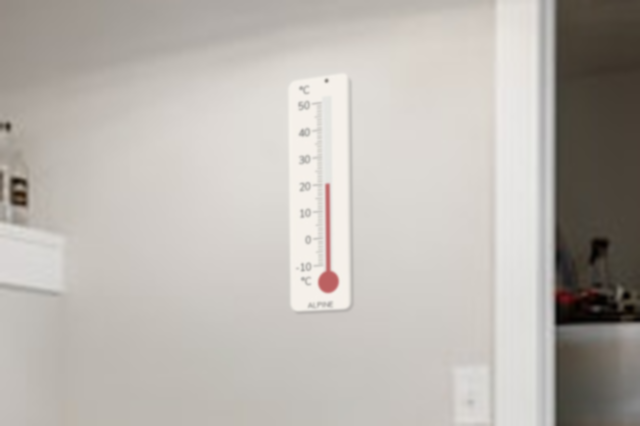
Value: 20 °C
